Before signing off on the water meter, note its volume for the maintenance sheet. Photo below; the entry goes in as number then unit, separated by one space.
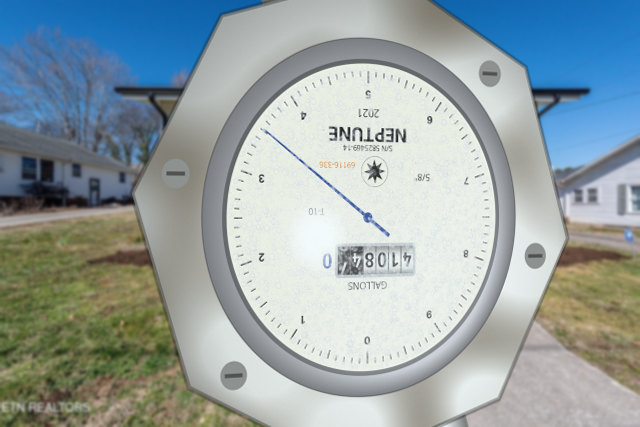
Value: 4108473.5 gal
